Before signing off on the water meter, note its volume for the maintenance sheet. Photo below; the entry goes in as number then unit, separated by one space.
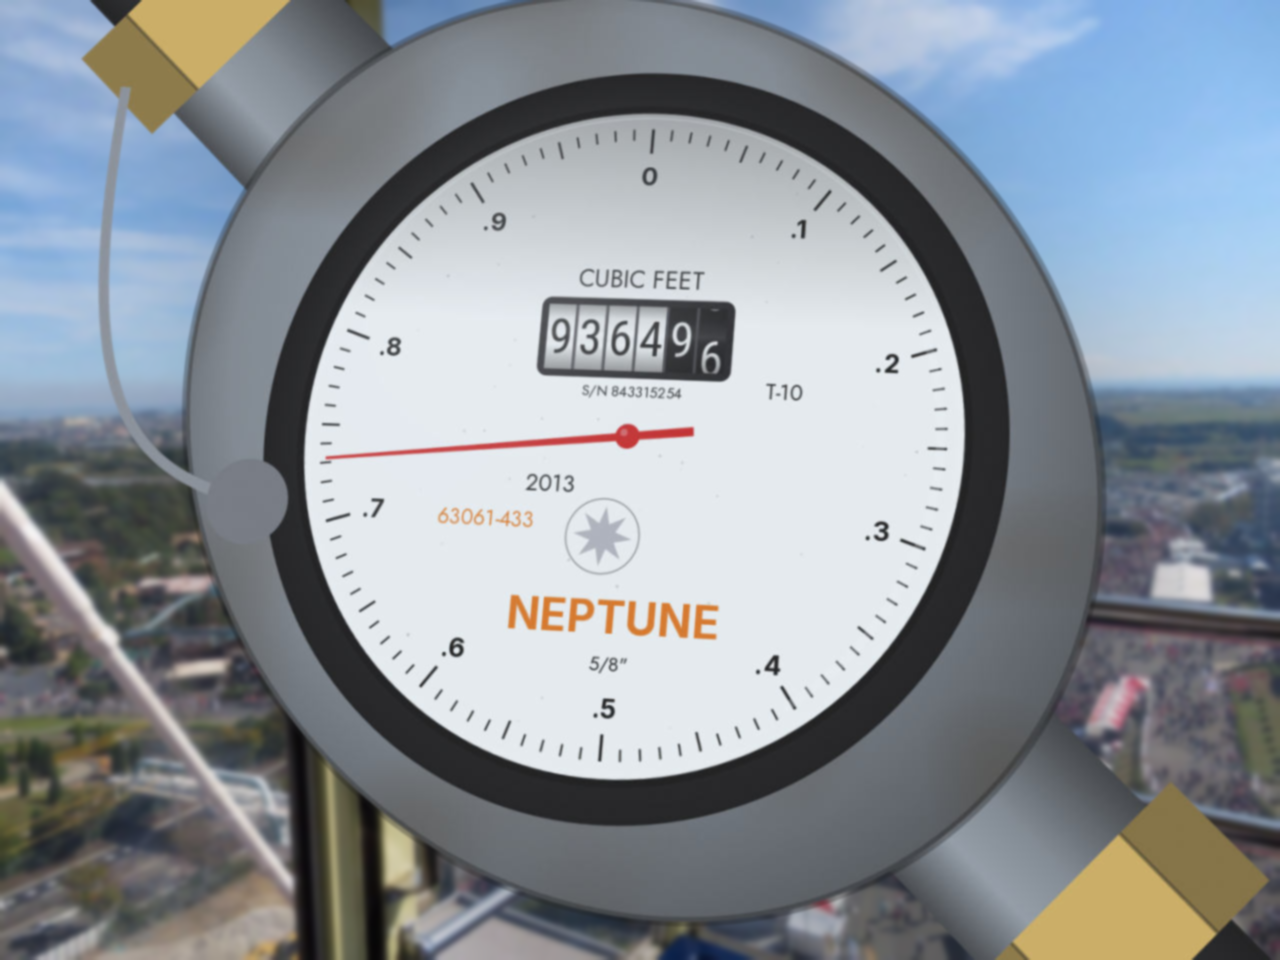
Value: 936495.73 ft³
